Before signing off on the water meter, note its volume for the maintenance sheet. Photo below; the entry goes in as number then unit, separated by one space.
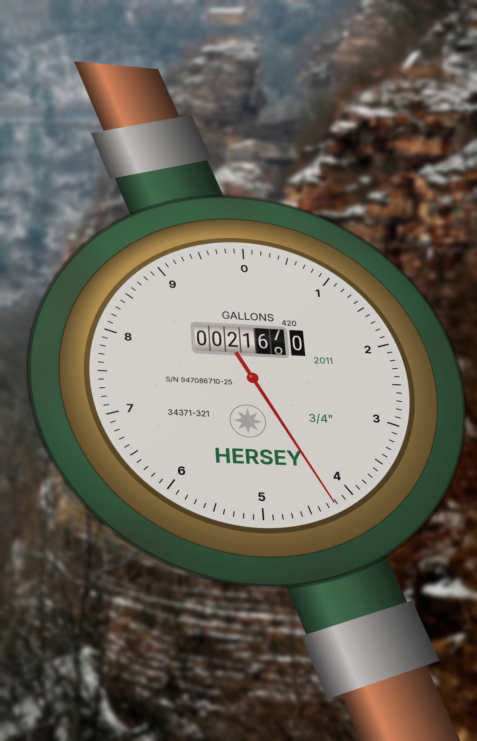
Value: 21674.2 gal
